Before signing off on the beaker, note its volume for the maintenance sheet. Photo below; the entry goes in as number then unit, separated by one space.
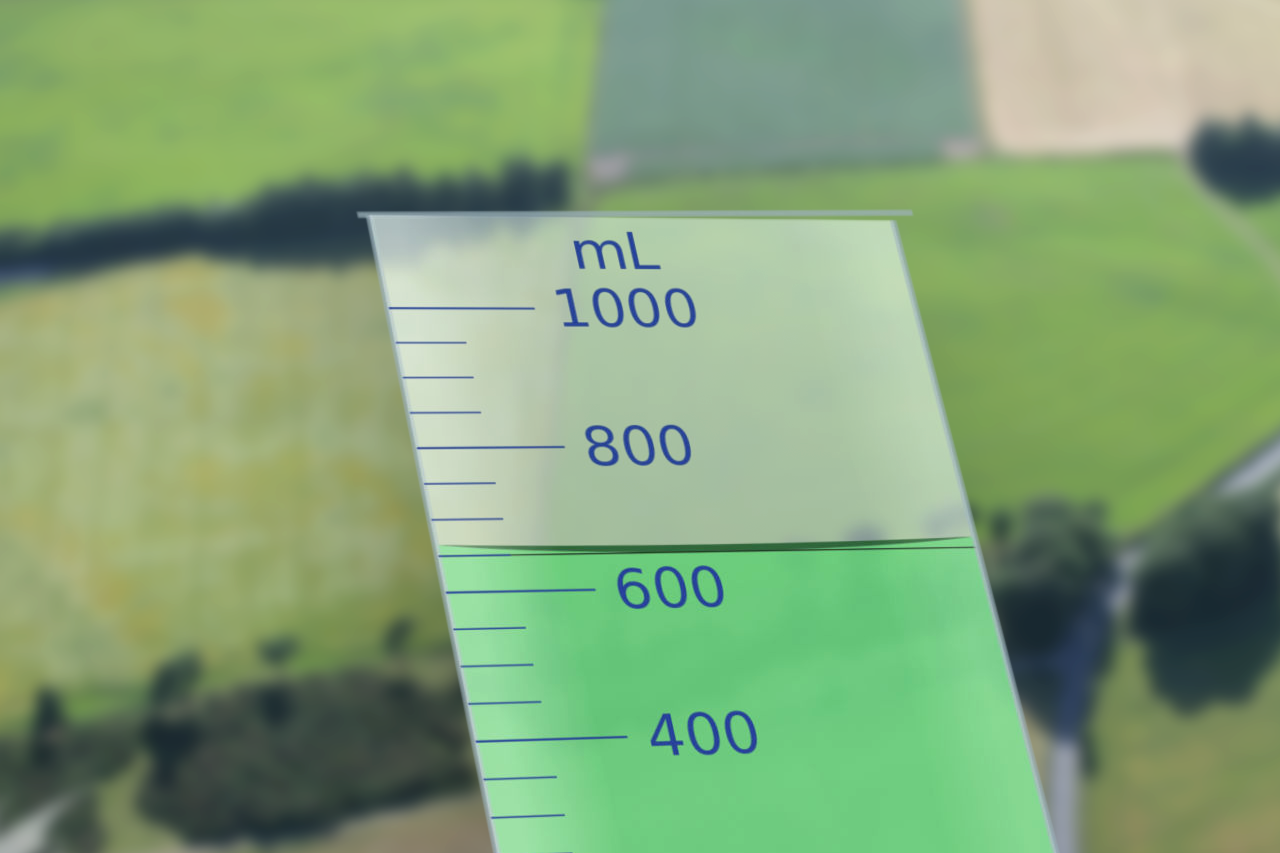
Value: 650 mL
